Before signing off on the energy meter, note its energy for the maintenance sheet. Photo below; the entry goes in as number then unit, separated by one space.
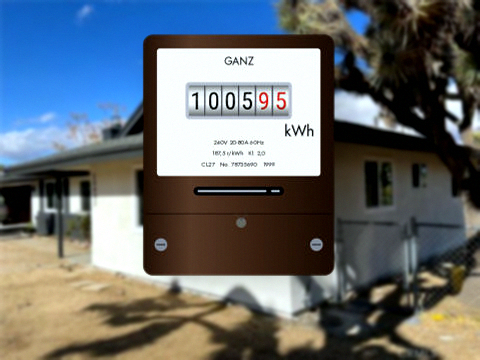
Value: 1005.95 kWh
